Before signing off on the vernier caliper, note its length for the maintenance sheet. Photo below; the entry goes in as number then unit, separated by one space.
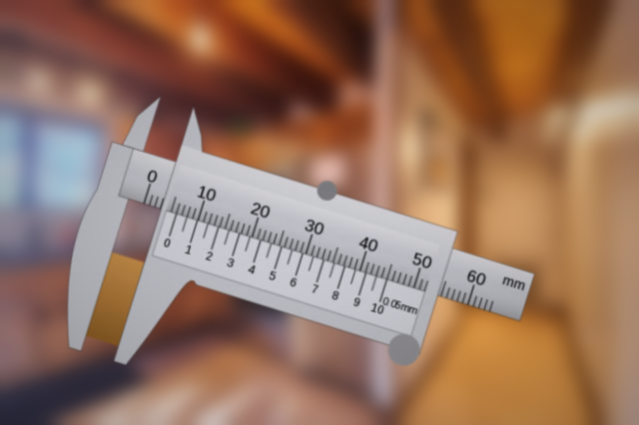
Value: 6.0 mm
